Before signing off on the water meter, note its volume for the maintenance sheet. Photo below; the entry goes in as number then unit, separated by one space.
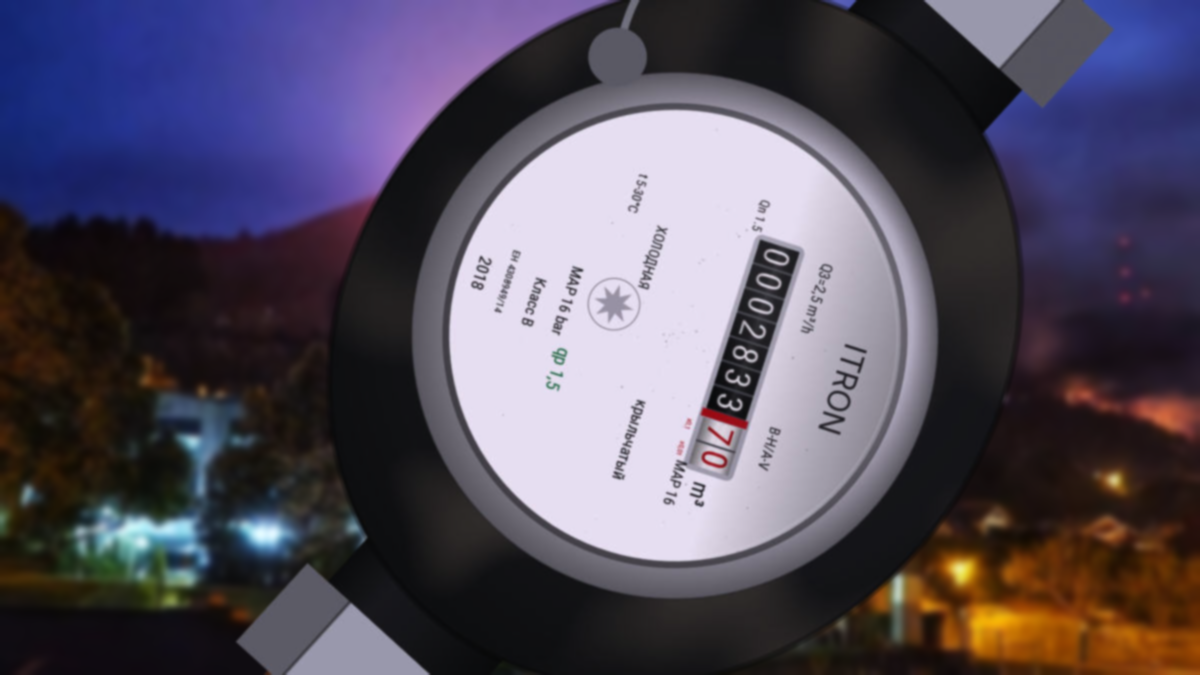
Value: 2833.70 m³
